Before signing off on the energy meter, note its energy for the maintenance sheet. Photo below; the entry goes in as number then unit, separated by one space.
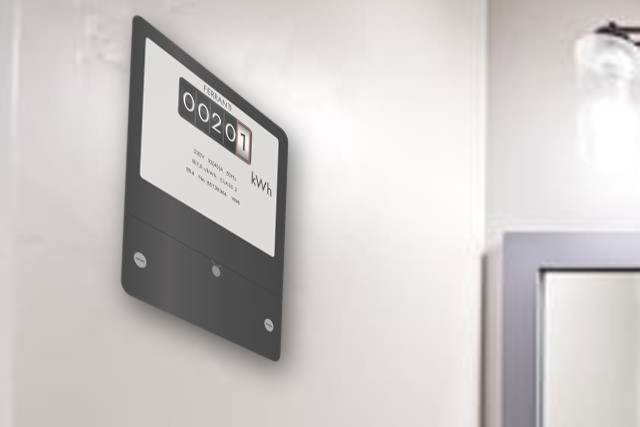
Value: 20.1 kWh
